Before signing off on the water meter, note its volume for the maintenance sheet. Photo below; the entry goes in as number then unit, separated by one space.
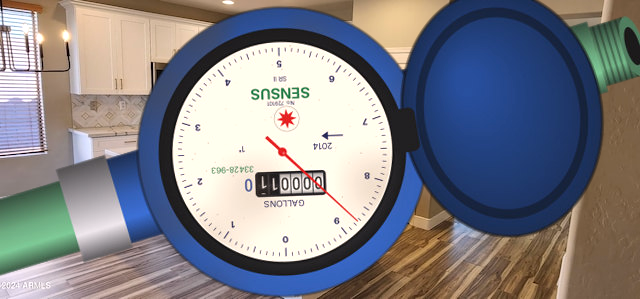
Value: 108.7 gal
